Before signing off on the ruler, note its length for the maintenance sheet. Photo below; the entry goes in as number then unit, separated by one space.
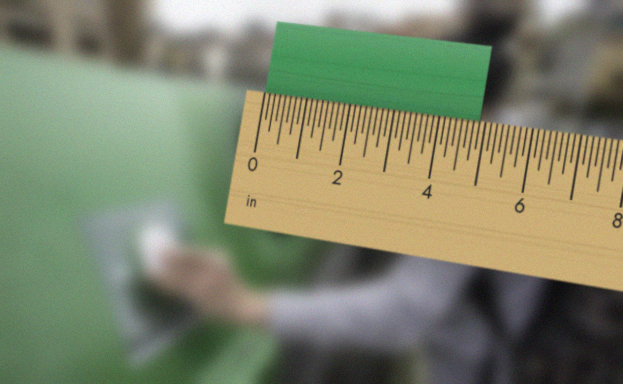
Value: 4.875 in
